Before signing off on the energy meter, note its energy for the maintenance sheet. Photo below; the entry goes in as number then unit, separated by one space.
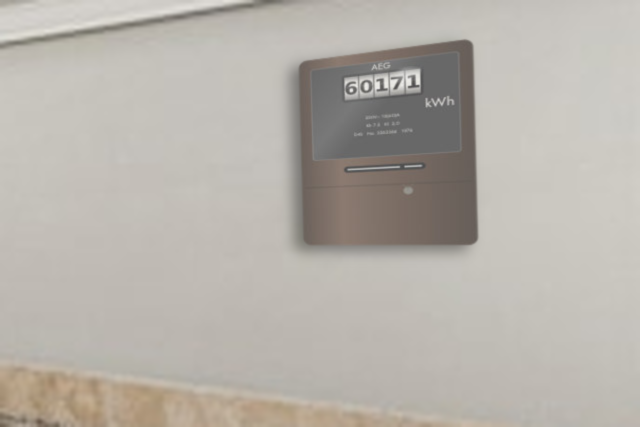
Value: 60171 kWh
